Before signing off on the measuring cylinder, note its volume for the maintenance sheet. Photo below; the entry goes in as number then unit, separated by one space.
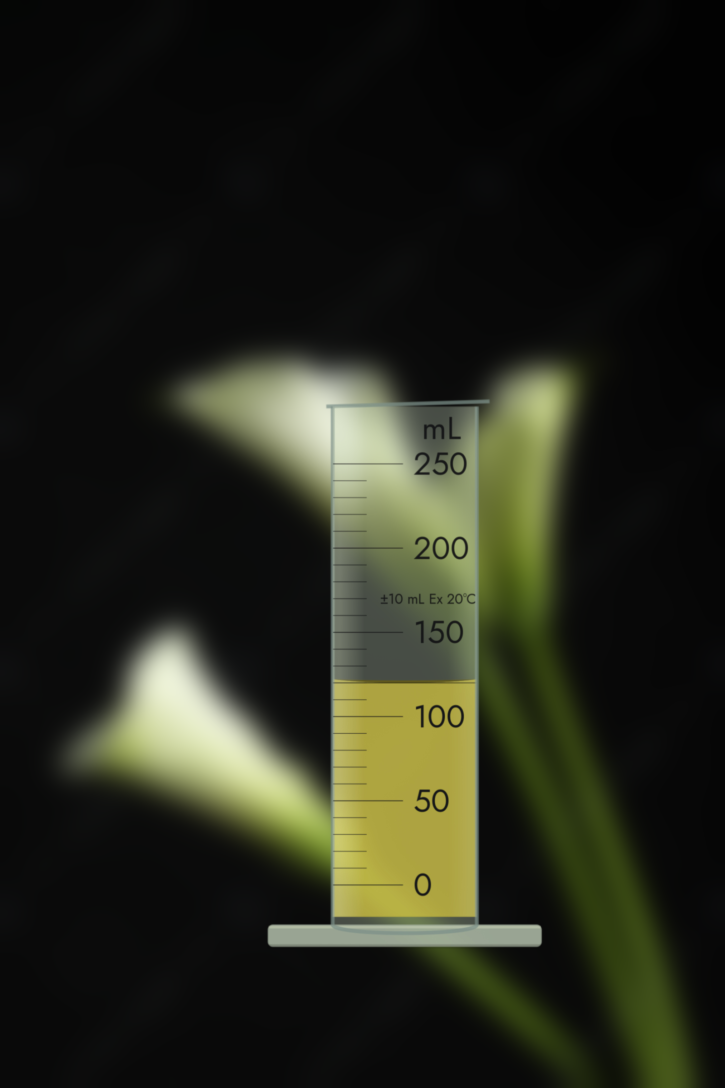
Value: 120 mL
